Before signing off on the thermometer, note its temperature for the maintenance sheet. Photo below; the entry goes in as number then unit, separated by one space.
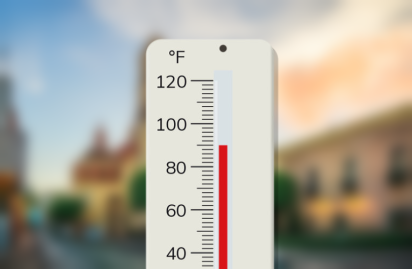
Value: 90 °F
